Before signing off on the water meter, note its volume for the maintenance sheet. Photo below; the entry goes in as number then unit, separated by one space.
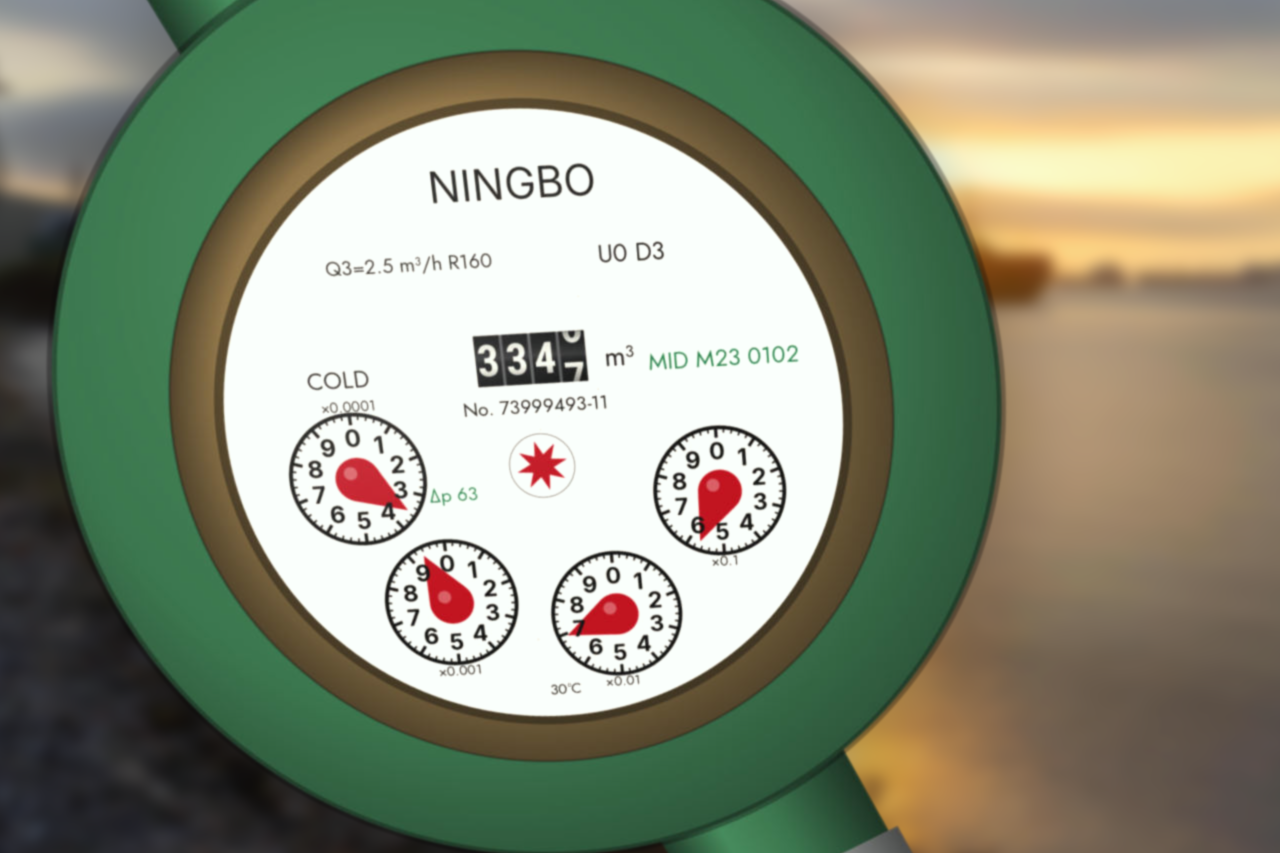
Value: 3346.5693 m³
